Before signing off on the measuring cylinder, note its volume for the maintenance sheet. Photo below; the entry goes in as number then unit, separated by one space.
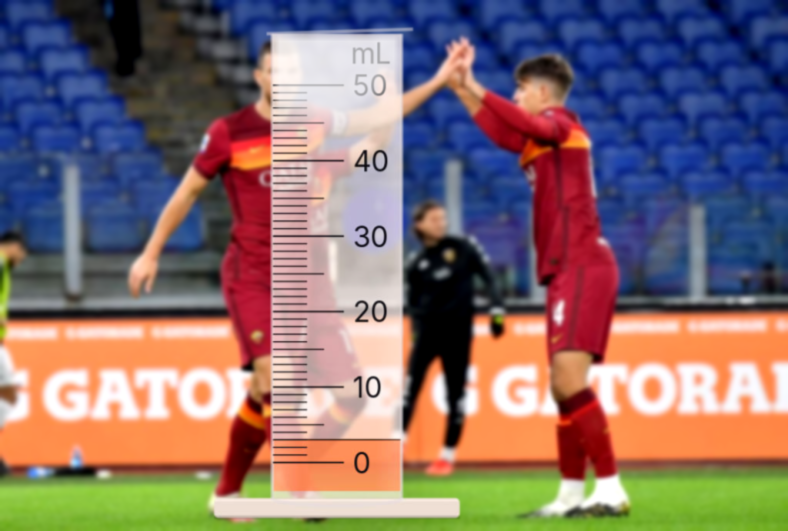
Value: 3 mL
